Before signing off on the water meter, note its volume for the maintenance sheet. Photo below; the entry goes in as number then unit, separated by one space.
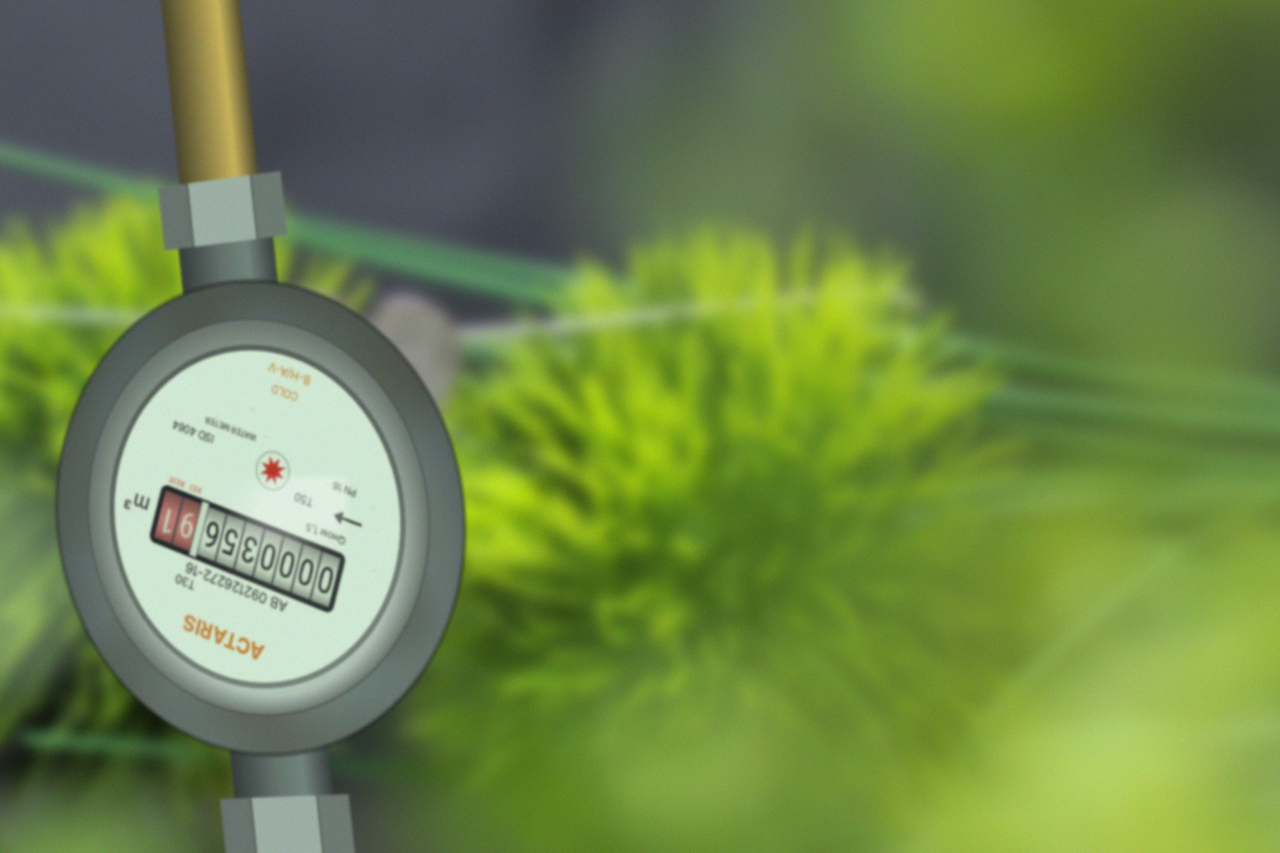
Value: 356.91 m³
